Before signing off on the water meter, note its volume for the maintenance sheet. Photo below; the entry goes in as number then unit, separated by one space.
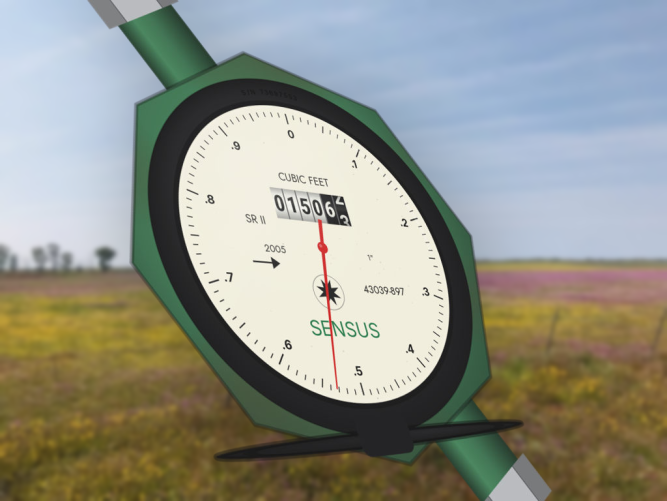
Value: 15062.53 ft³
